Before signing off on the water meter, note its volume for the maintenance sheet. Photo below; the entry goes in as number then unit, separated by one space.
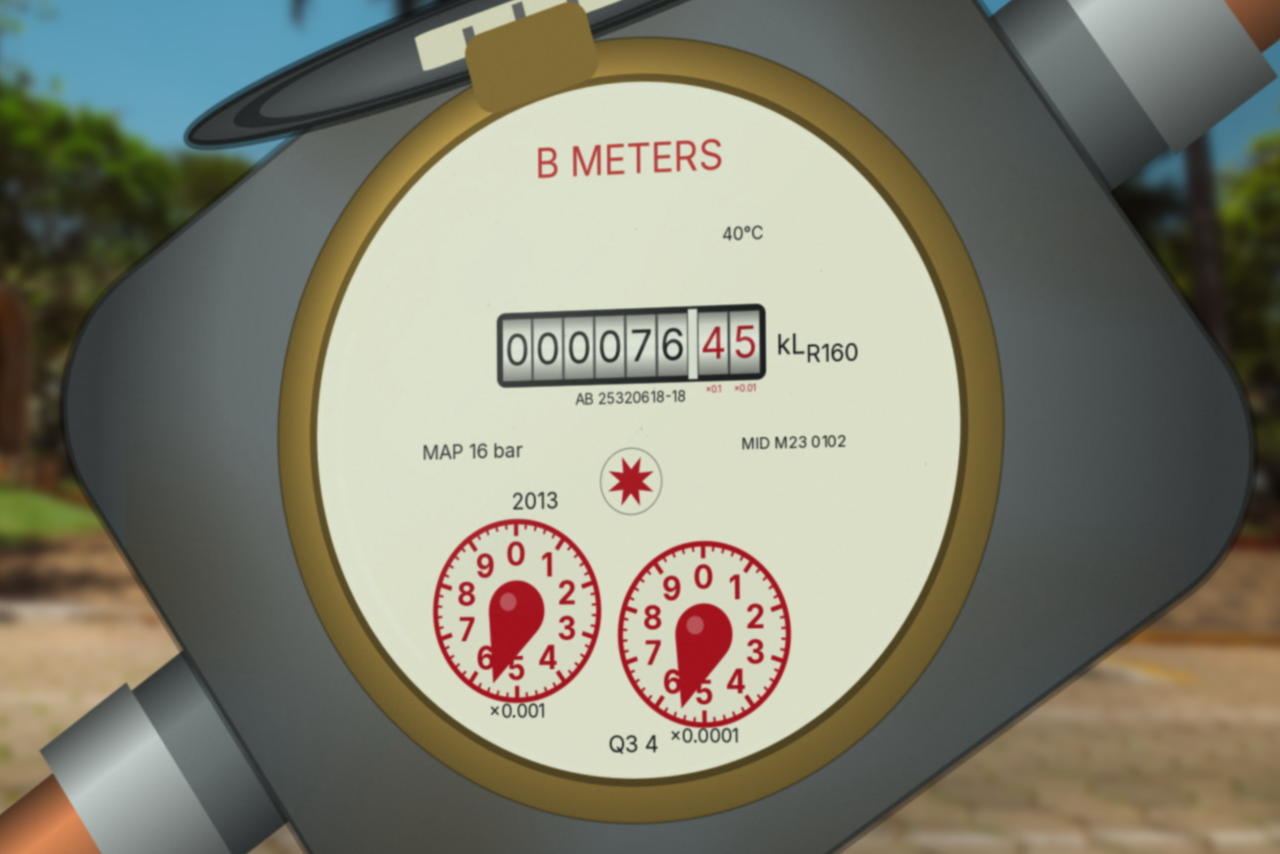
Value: 76.4555 kL
